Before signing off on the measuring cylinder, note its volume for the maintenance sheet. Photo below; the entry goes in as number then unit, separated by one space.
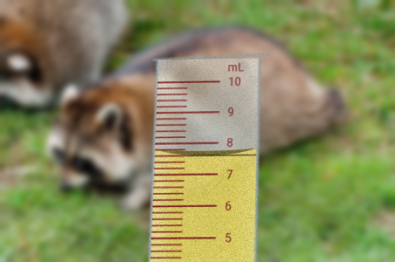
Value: 7.6 mL
